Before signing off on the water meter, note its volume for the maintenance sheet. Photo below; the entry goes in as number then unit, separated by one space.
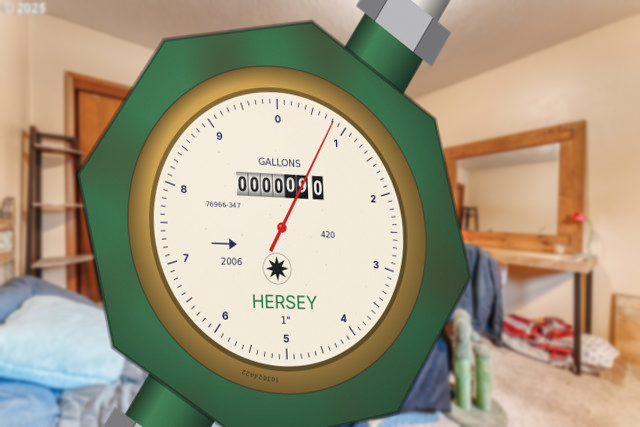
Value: 90.8 gal
